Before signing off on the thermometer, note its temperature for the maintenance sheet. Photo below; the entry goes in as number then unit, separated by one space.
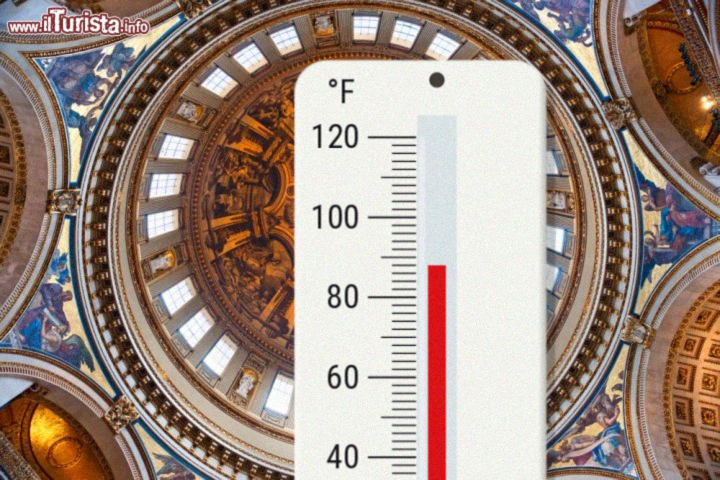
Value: 88 °F
